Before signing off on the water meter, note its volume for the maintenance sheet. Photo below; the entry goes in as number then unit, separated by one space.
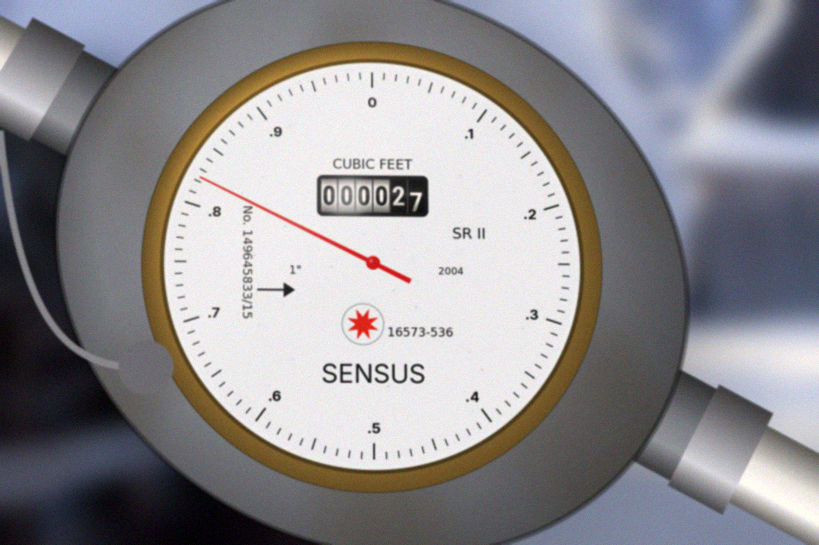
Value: 26.82 ft³
